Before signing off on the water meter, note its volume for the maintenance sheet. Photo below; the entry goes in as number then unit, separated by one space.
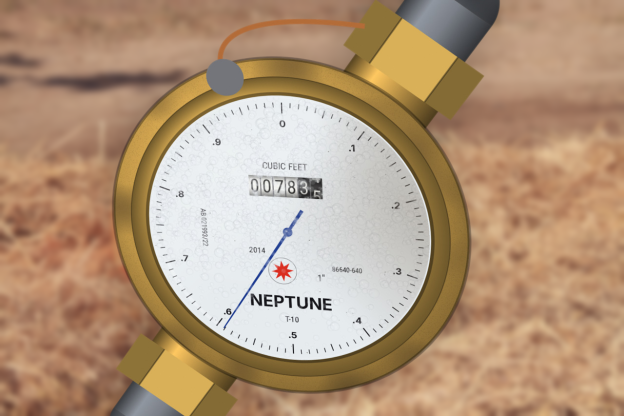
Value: 7834.59 ft³
